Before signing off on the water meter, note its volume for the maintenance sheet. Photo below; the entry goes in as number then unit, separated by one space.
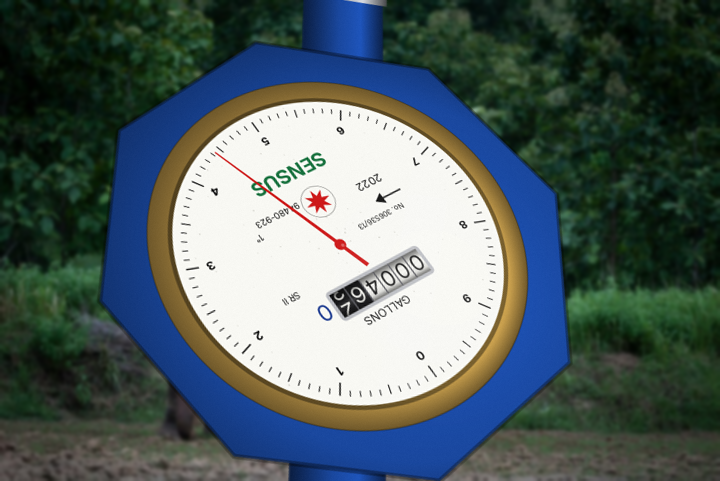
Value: 4624.4 gal
